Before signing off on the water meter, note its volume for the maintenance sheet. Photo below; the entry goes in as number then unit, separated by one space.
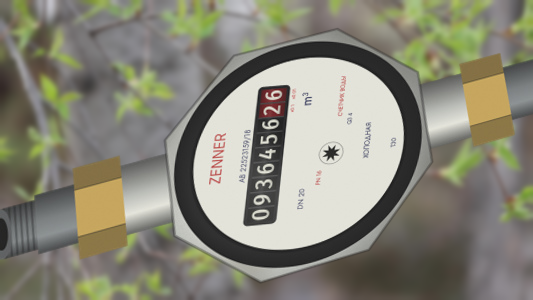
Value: 936456.26 m³
